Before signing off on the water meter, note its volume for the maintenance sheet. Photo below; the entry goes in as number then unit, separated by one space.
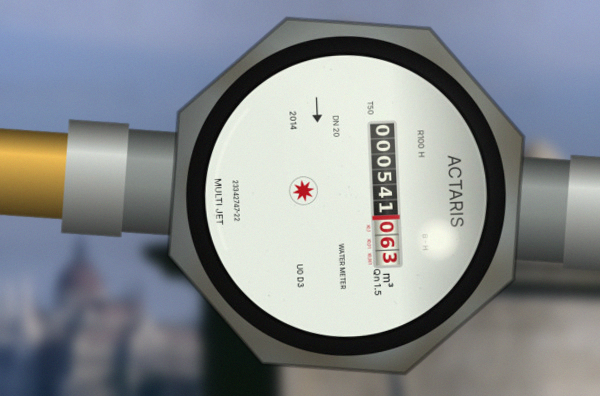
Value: 541.063 m³
